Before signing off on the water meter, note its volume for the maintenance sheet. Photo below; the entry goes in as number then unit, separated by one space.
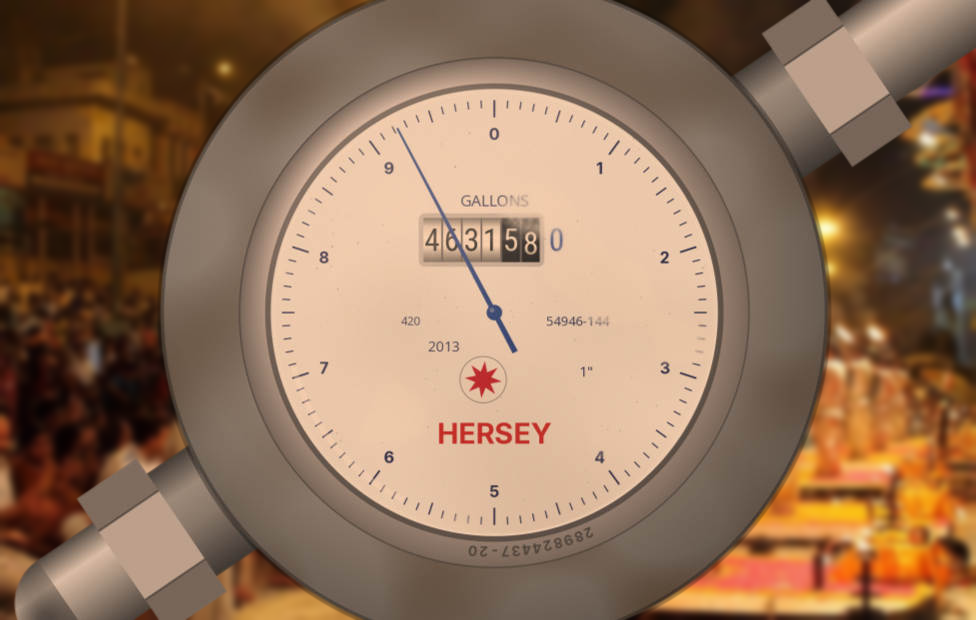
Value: 4631579.2 gal
